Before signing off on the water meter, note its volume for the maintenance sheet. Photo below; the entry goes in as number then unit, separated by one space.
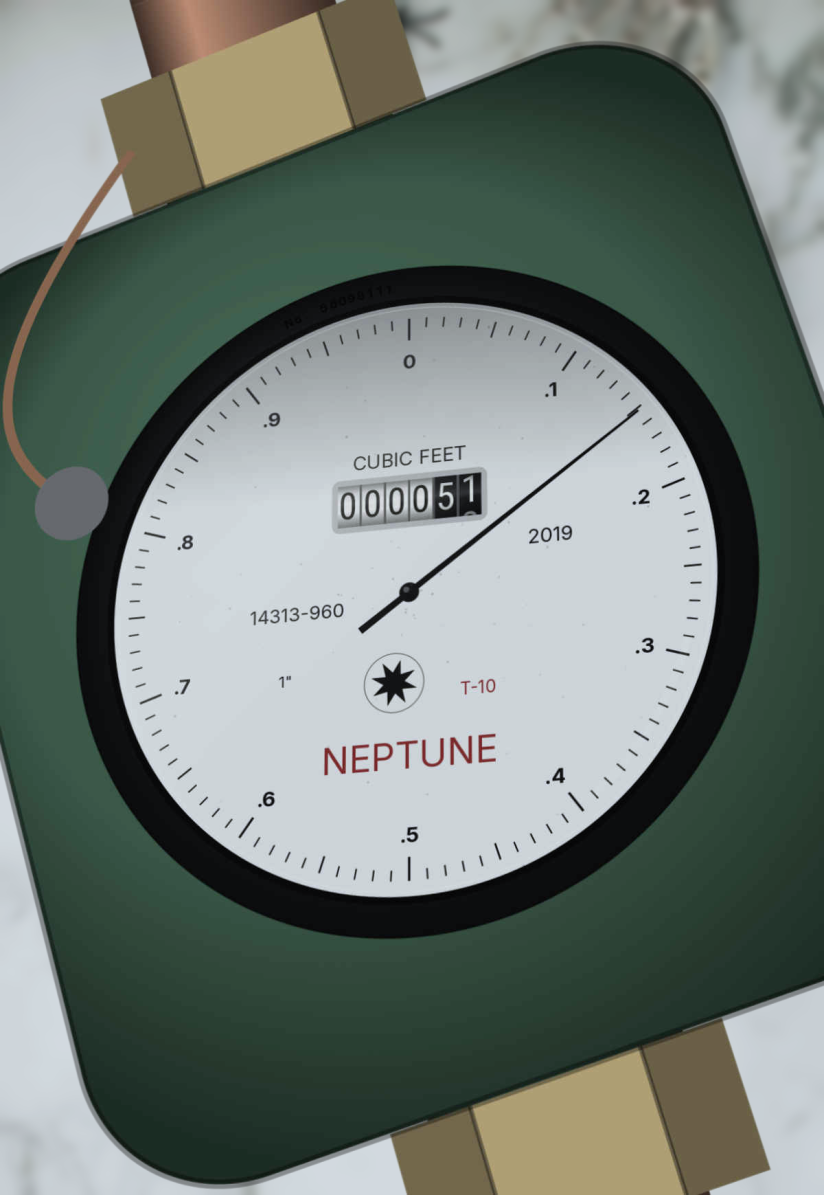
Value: 51.15 ft³
